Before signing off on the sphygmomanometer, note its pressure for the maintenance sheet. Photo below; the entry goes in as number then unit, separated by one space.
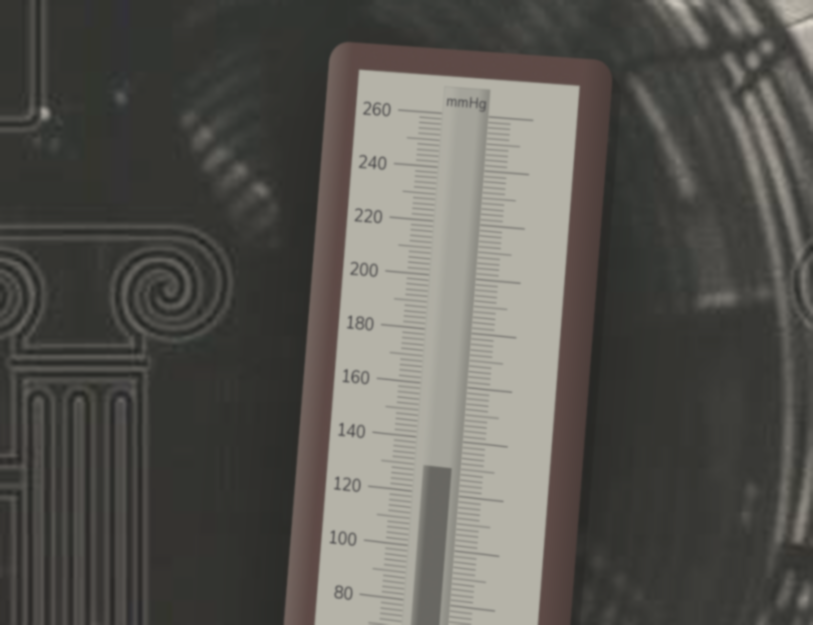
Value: 130 mmHg
